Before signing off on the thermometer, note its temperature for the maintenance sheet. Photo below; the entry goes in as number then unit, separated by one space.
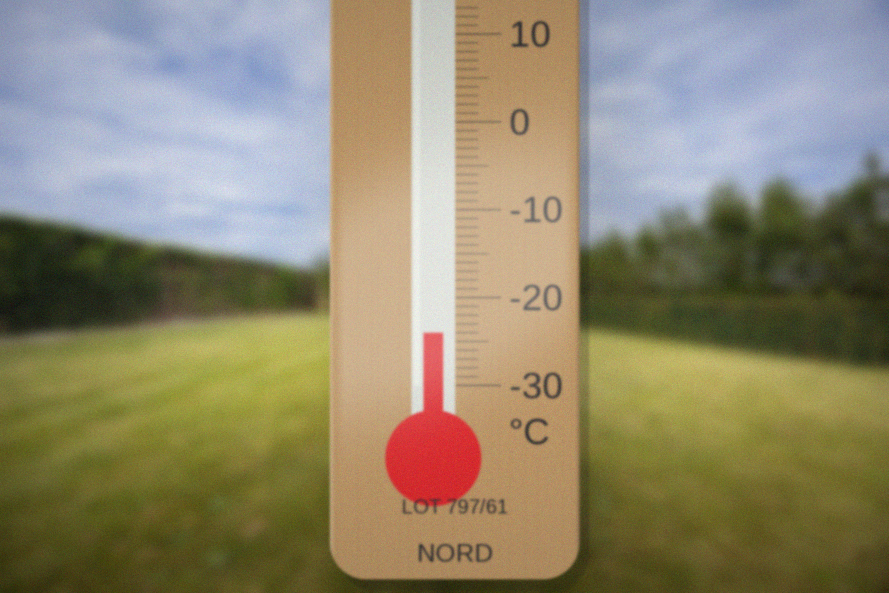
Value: -24 °C
